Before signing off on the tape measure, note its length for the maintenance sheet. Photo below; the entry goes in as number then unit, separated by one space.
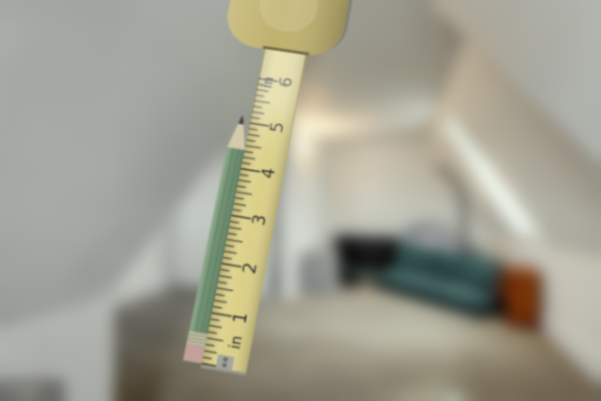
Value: 5.125 in
